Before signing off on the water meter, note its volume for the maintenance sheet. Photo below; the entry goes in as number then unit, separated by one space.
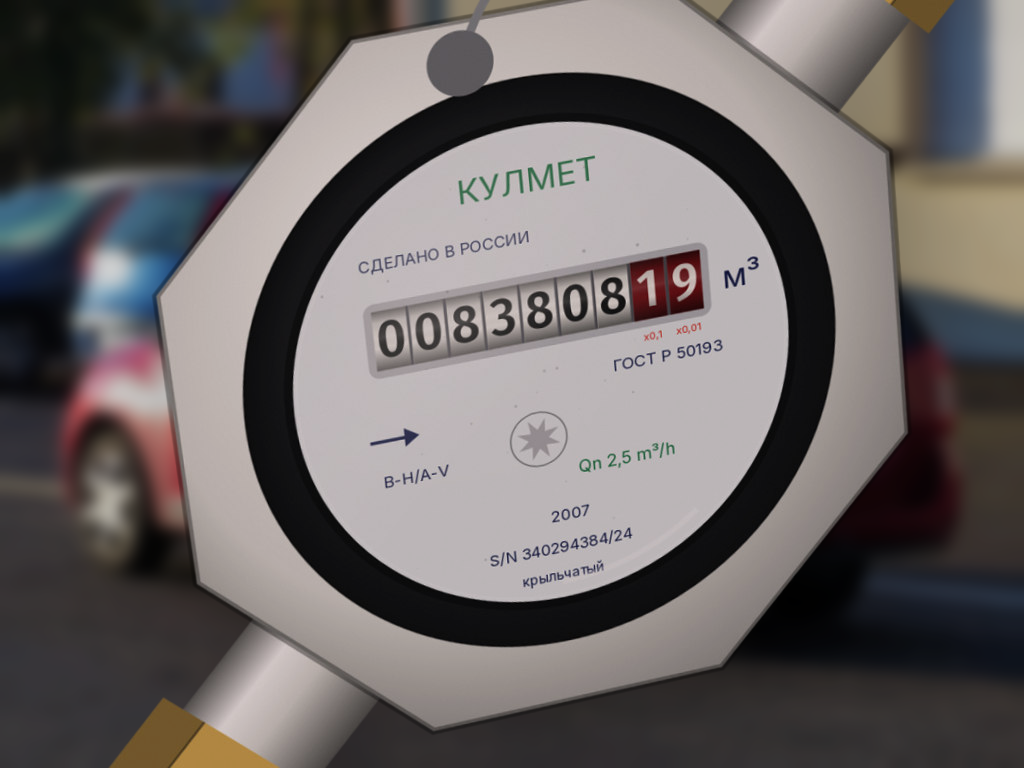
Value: 83808.19 m³
